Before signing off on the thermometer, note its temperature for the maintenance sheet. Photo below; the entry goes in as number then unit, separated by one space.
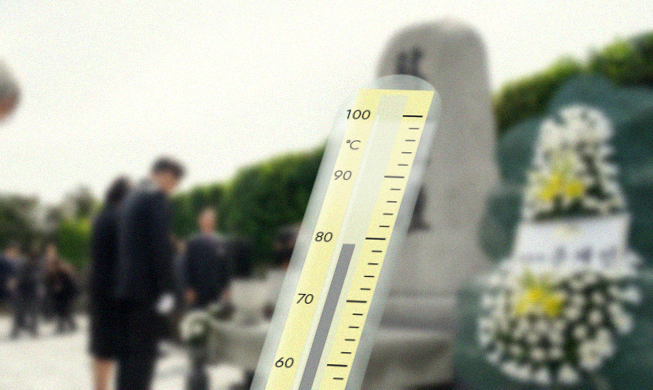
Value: 79 °C
